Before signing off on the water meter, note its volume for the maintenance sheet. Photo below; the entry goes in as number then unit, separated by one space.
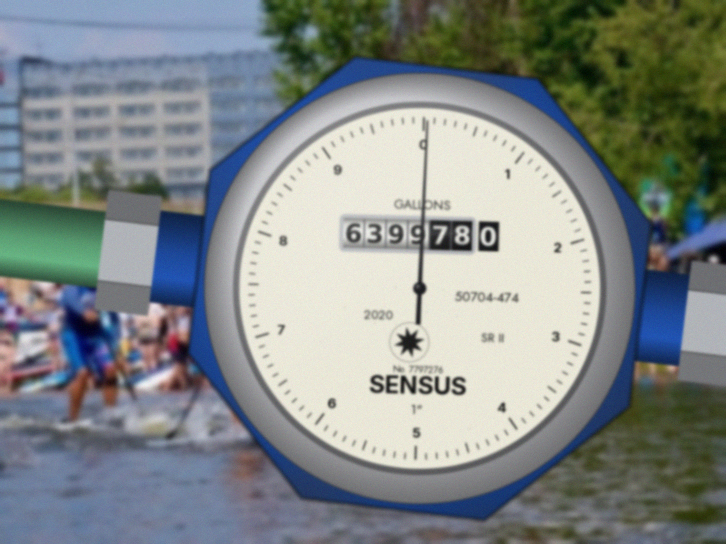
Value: 6399780.0 gal
